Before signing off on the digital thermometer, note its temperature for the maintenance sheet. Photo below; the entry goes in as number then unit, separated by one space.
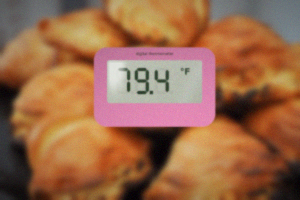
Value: 79.4 °F
